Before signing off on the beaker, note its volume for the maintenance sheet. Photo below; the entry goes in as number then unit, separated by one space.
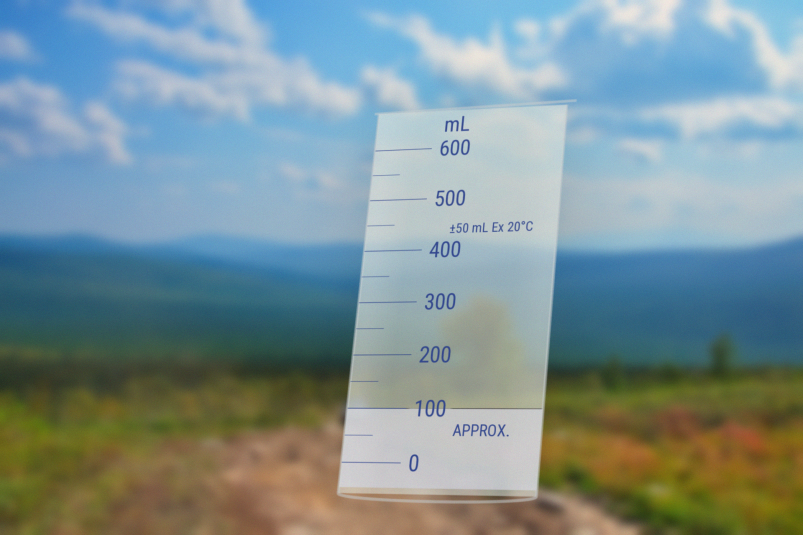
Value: 100 mL
